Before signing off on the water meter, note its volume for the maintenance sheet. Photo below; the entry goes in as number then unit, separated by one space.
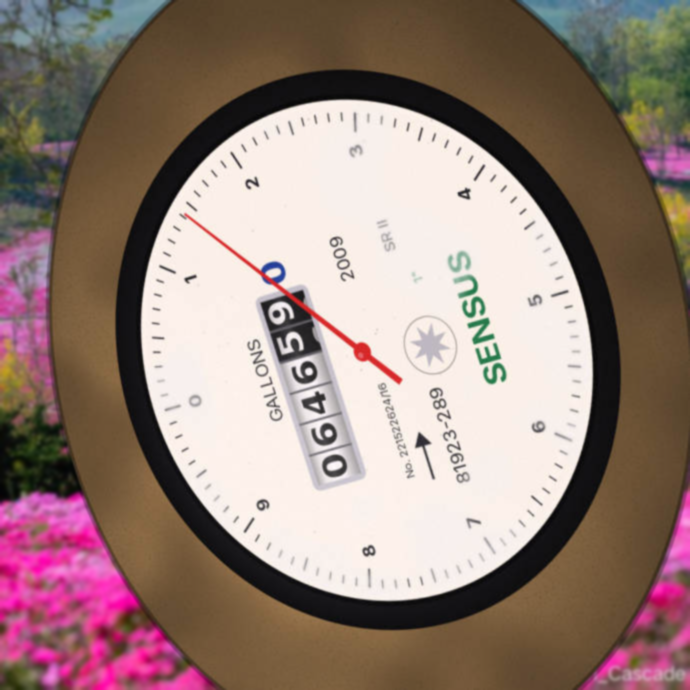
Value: 646591.4 gal
